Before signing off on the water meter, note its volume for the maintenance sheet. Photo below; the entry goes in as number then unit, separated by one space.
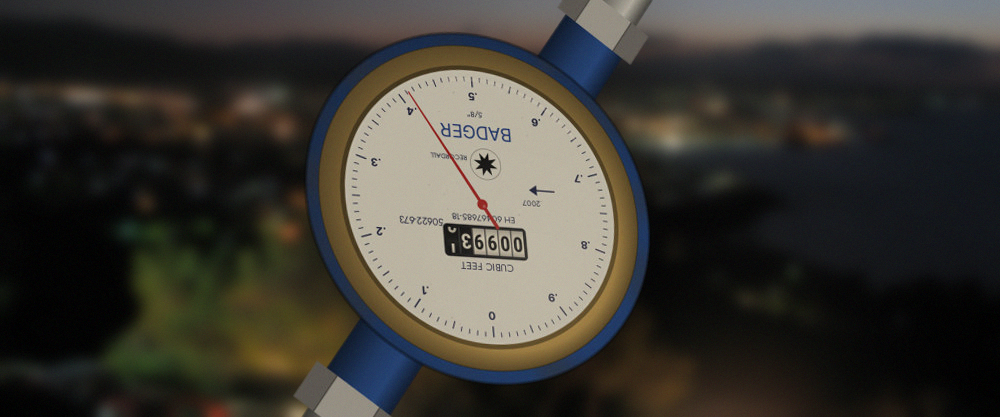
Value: 9931.41 ft³
